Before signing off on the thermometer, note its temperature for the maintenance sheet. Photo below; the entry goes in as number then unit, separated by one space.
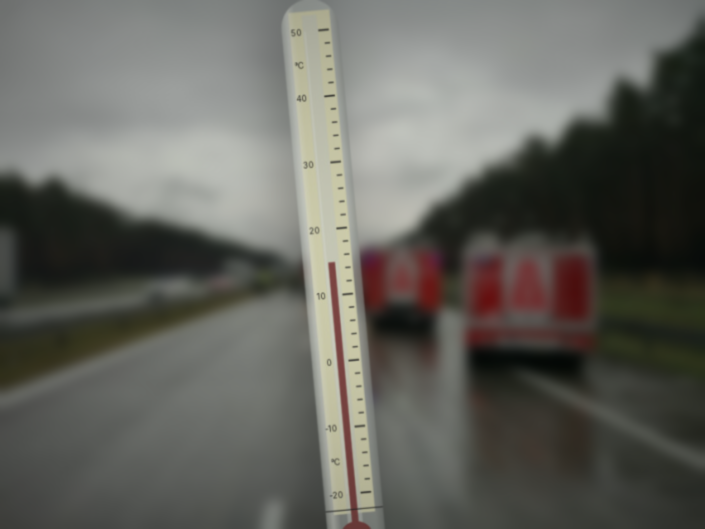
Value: 15 °C
